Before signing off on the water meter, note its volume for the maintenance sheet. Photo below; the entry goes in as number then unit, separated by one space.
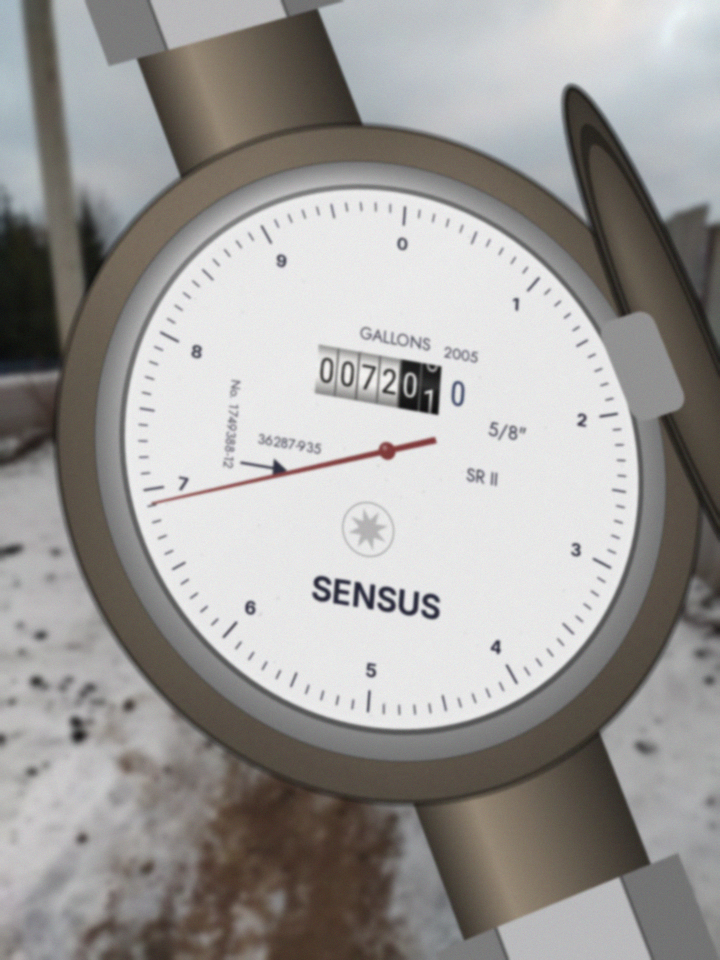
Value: 72006.9 gal
